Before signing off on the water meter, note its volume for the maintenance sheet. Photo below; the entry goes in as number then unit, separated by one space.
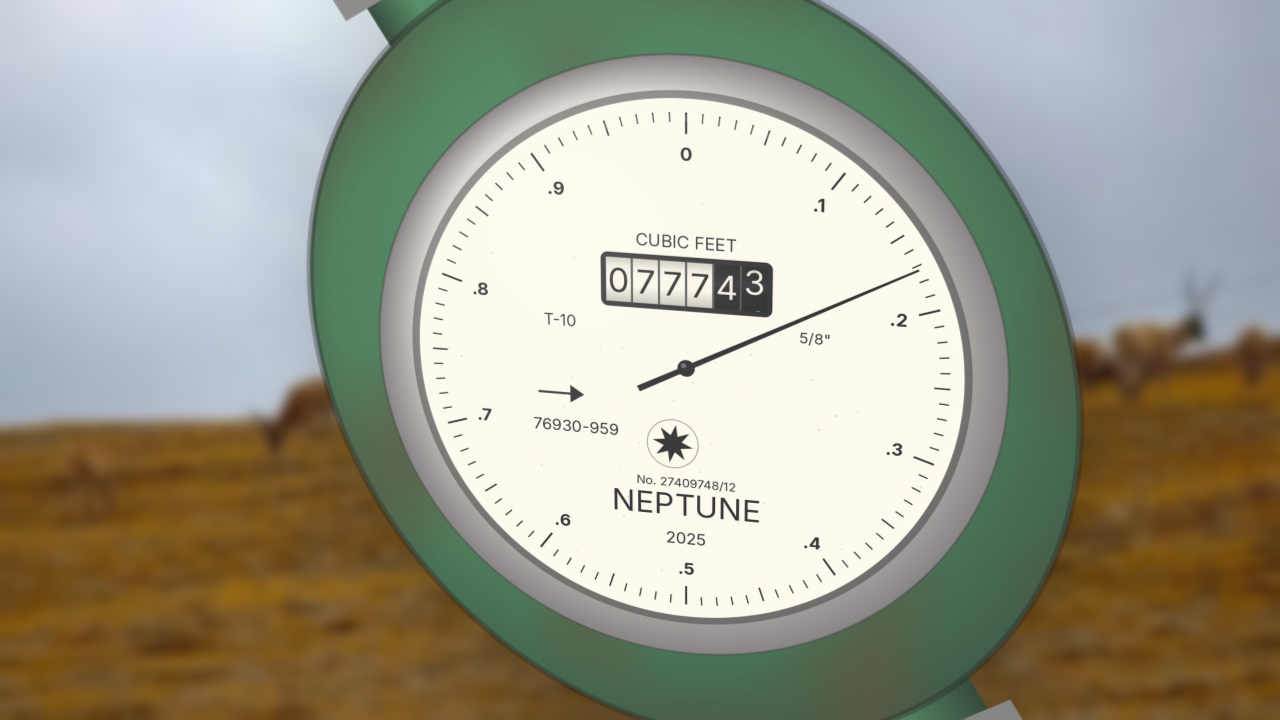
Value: 77743.17 ft³
